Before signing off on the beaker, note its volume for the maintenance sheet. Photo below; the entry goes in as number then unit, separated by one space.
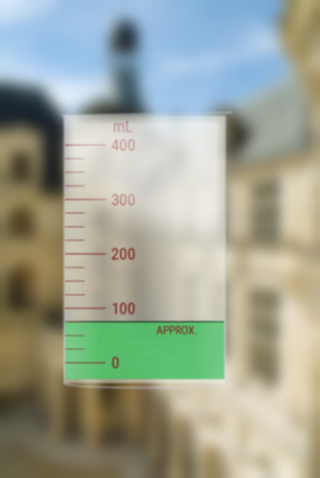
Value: 75 mL
